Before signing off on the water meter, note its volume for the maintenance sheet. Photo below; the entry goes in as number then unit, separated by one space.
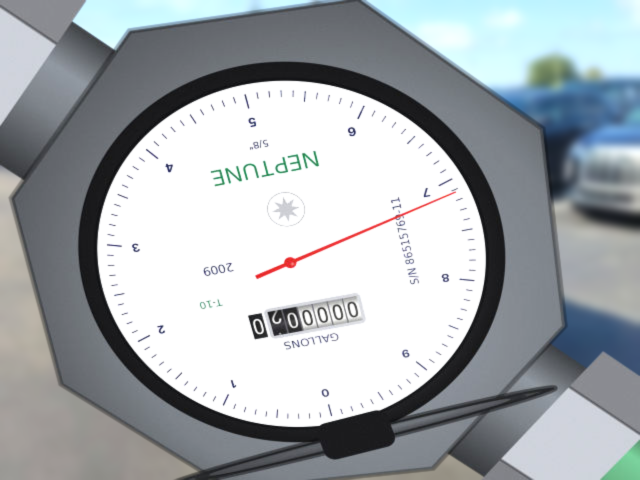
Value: 17.1 gal
